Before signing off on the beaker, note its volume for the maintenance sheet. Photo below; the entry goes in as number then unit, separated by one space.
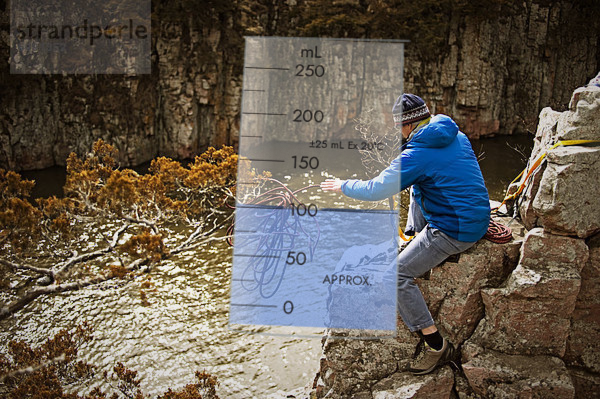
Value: 100 mL
